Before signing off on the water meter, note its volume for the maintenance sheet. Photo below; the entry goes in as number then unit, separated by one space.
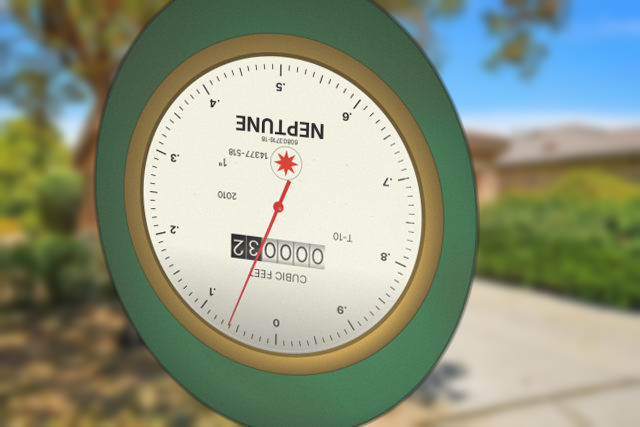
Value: 32.06 ft³
